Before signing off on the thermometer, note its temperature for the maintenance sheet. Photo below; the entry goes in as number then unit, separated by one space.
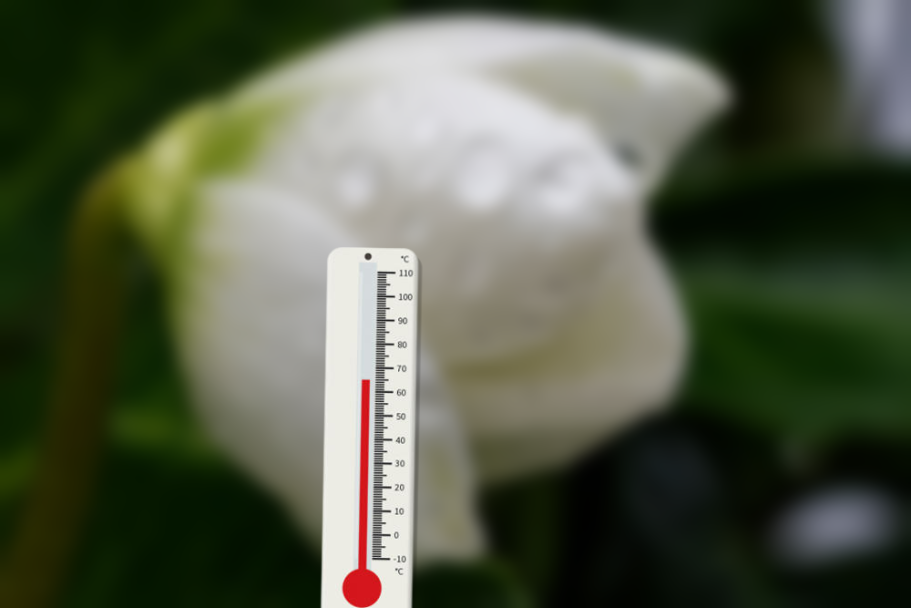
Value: 65 °C
